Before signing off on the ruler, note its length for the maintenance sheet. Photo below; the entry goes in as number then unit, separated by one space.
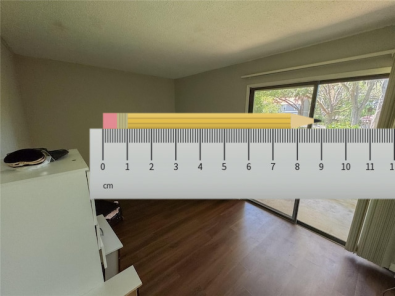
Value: 9 cm
